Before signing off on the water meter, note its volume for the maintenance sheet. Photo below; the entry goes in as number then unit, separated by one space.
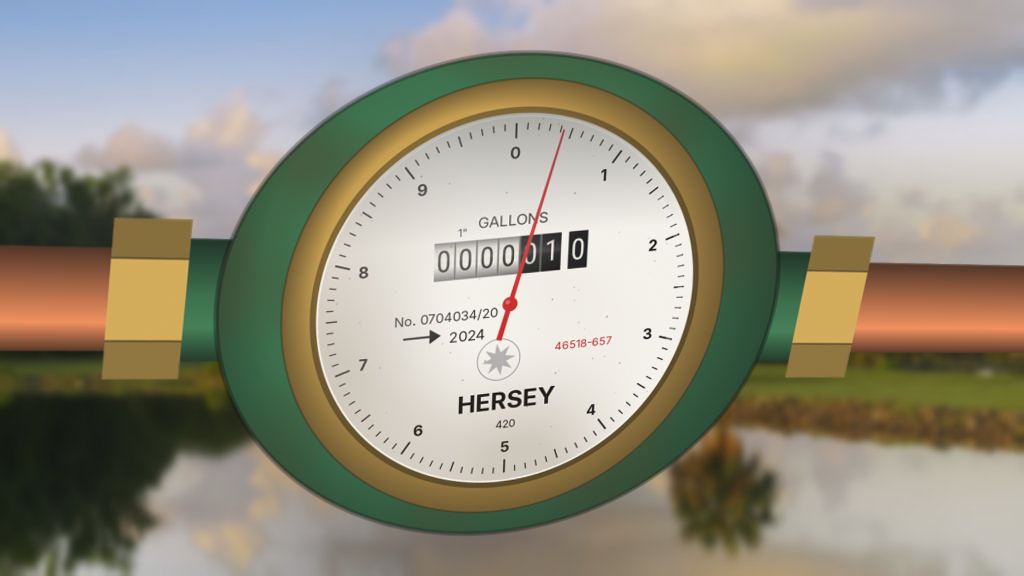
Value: 10.4 gal
